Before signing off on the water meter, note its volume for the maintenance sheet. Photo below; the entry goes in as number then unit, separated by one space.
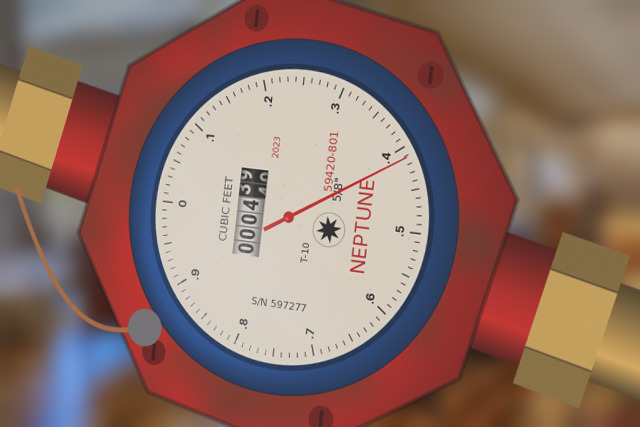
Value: 439.41 ft³
